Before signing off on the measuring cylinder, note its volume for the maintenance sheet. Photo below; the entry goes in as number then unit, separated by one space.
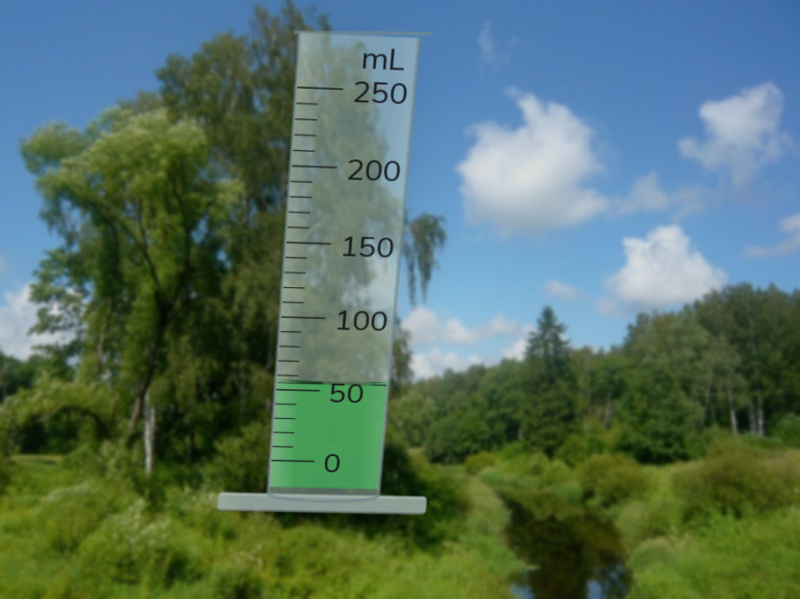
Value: 55 mL
